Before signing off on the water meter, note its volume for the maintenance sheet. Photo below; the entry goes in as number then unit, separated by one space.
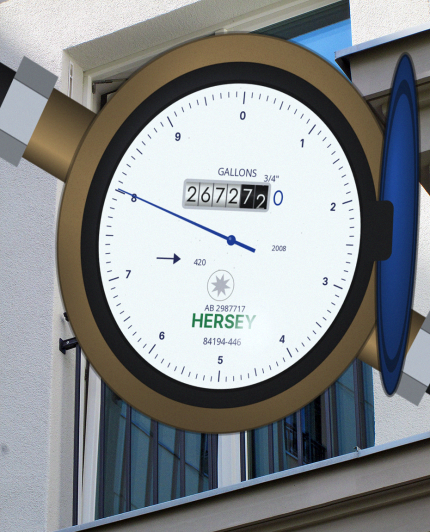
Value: 2672718.0 gal
